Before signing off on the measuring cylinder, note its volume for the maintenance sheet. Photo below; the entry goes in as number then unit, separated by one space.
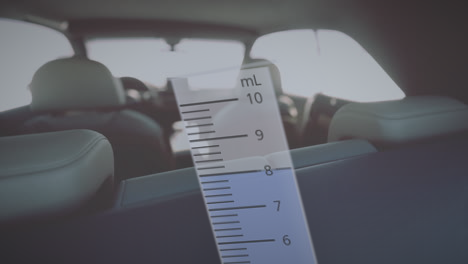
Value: 8 mL
